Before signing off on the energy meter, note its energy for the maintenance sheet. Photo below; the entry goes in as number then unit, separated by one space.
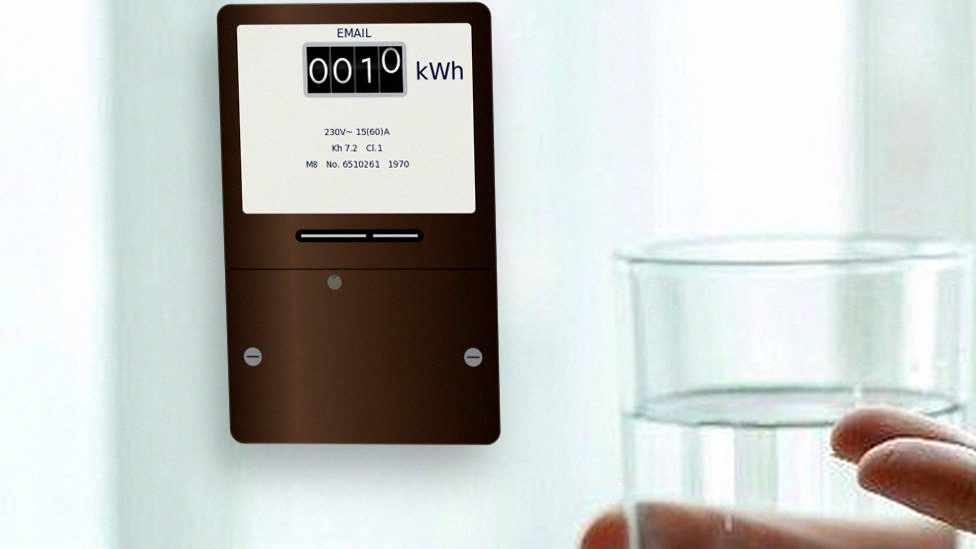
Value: 10 kWh
